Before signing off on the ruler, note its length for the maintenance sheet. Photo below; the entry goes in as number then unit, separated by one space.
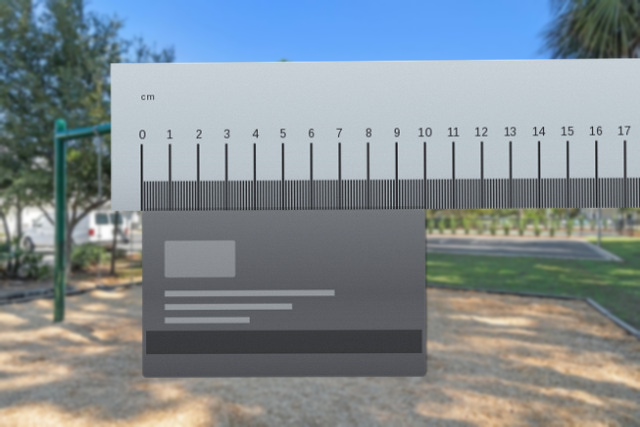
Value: 10 cm
